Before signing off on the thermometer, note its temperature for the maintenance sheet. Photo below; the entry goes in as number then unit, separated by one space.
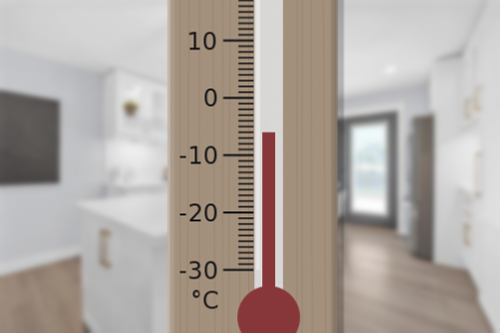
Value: -6 °C
